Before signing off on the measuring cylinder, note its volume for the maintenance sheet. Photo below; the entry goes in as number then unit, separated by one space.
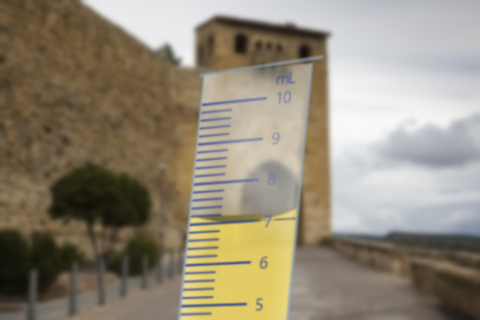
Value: 7 mL
